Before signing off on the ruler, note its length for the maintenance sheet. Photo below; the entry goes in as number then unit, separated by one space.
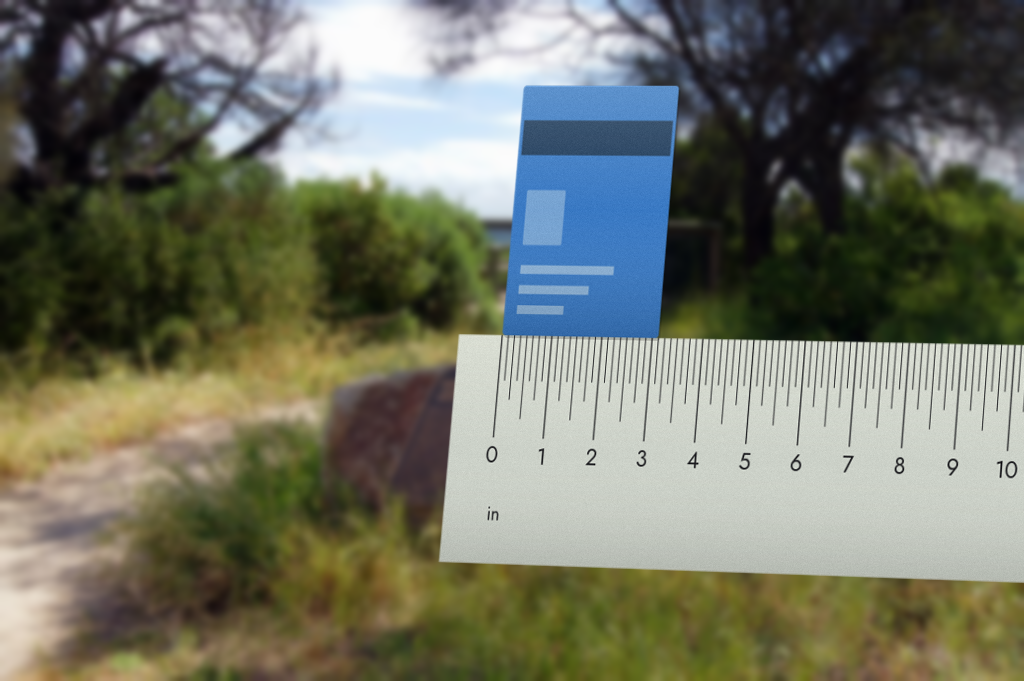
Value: 3.125 in
